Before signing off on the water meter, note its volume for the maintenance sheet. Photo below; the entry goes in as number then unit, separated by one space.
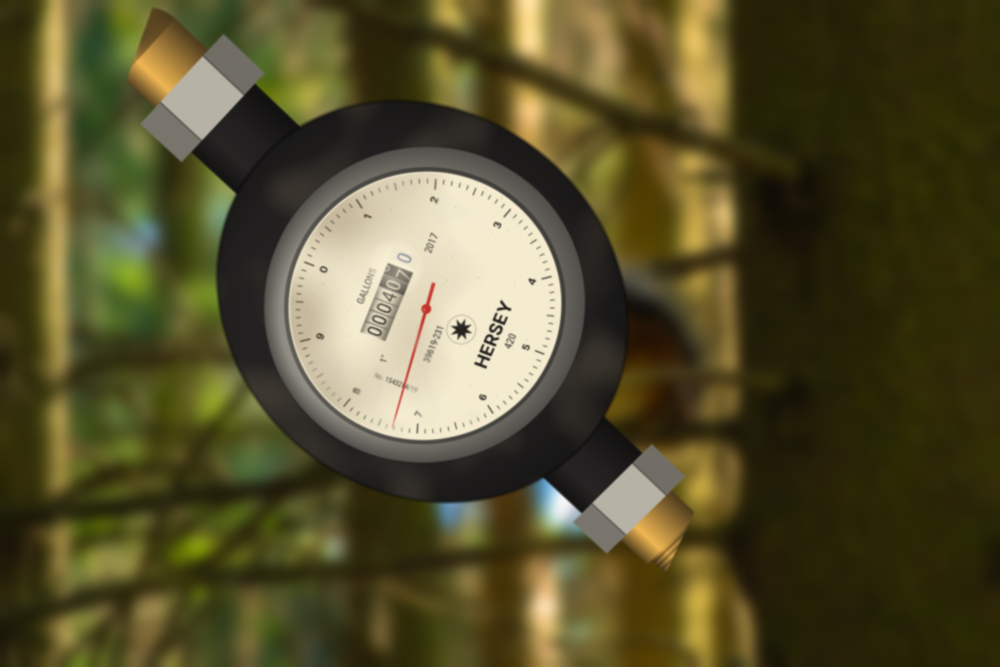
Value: 4067.3 gal
